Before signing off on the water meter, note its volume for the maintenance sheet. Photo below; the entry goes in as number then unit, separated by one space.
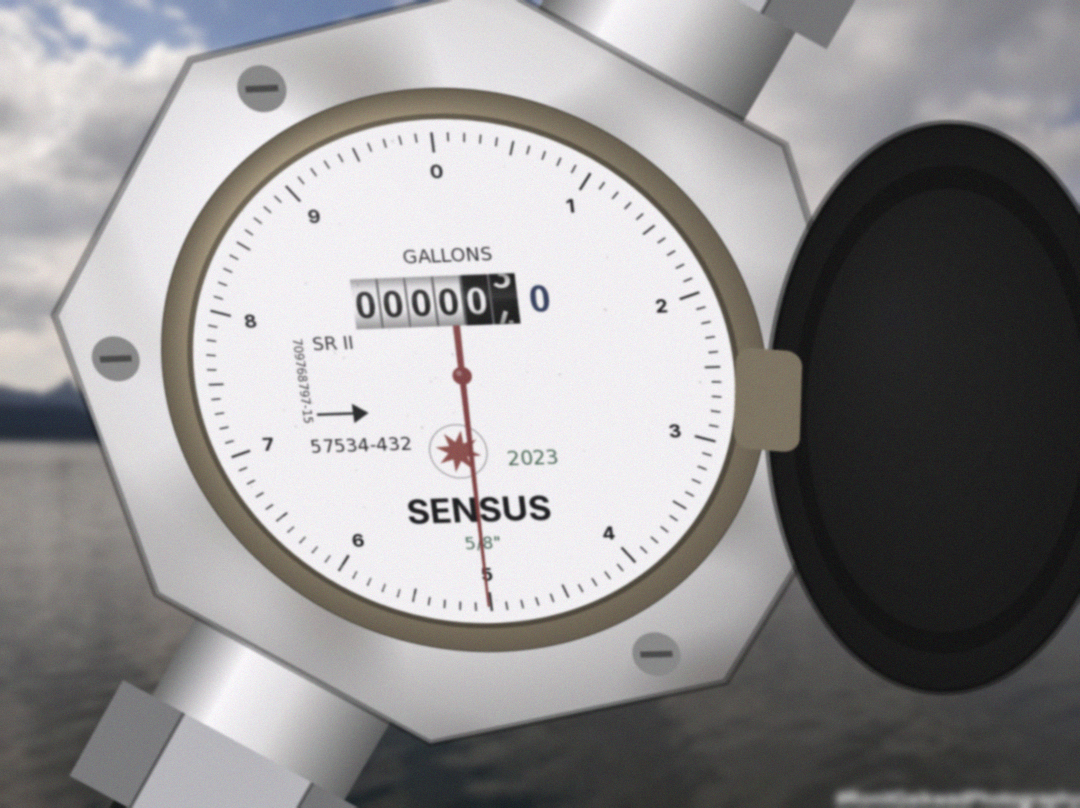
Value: 35.0 gal
